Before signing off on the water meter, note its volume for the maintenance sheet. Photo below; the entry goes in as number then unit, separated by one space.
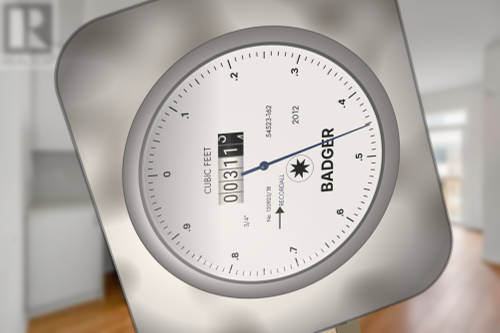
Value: 3113.45 ft³
